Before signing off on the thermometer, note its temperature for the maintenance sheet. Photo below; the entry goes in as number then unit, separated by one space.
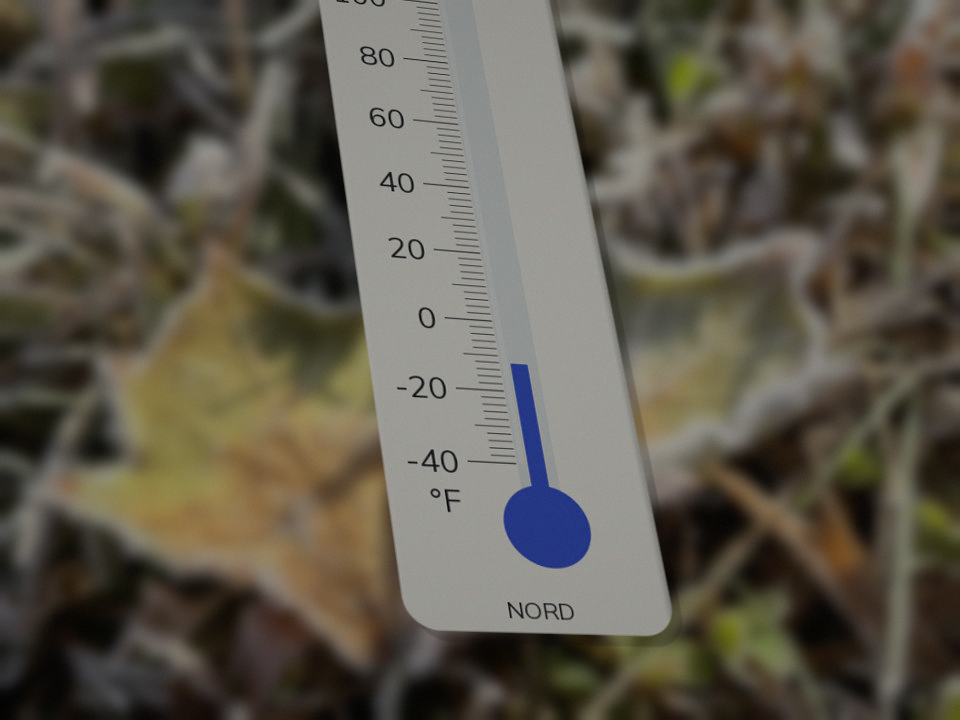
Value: -12 °F
